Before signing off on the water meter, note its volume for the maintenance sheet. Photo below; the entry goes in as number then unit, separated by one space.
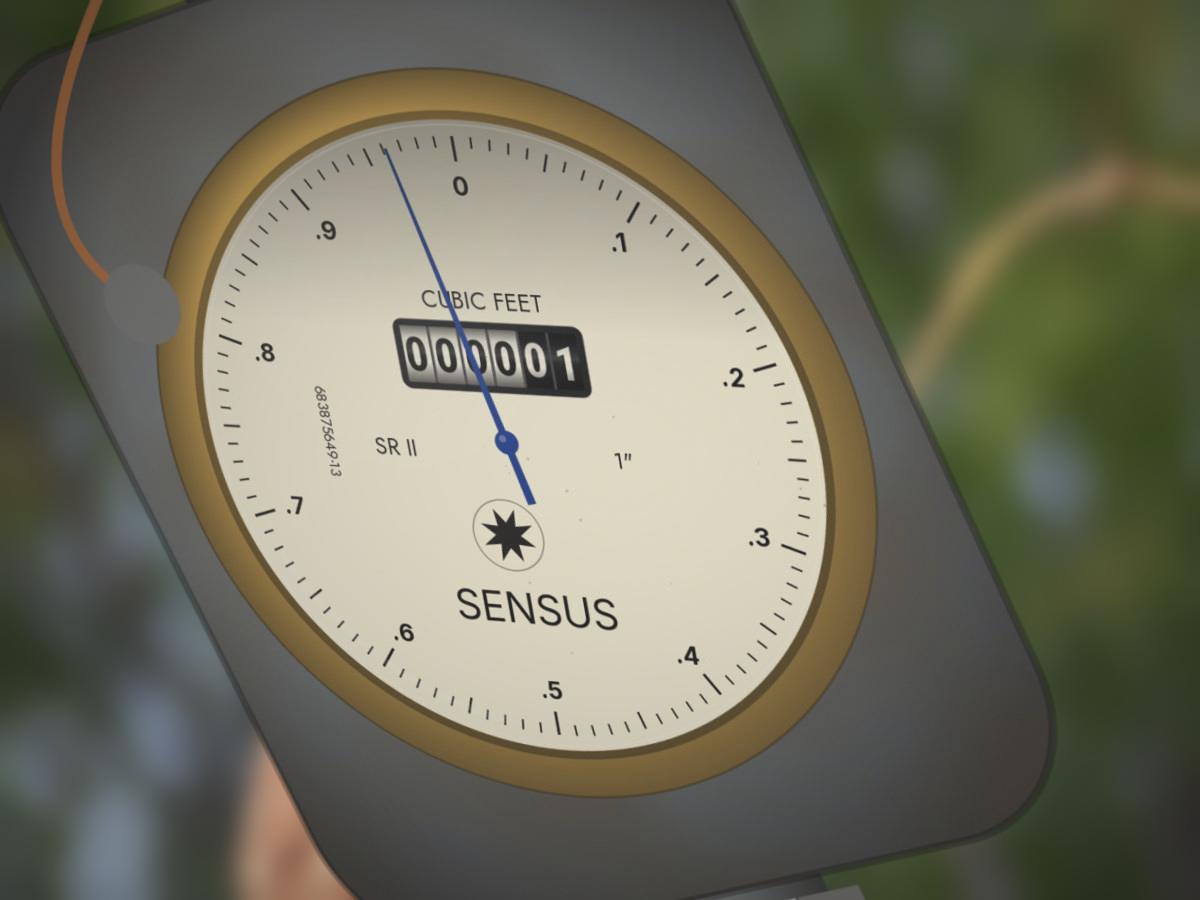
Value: 0.96 ft³
